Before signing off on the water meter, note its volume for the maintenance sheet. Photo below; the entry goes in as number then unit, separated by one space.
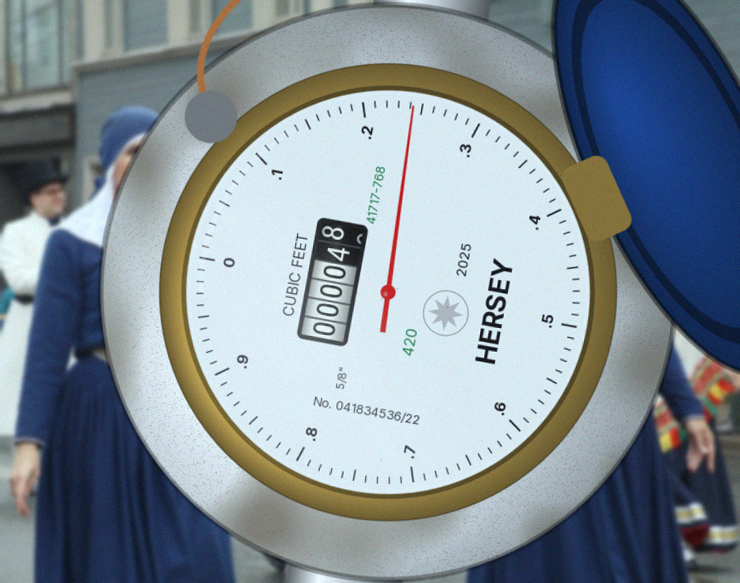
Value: 48.24 ft³
